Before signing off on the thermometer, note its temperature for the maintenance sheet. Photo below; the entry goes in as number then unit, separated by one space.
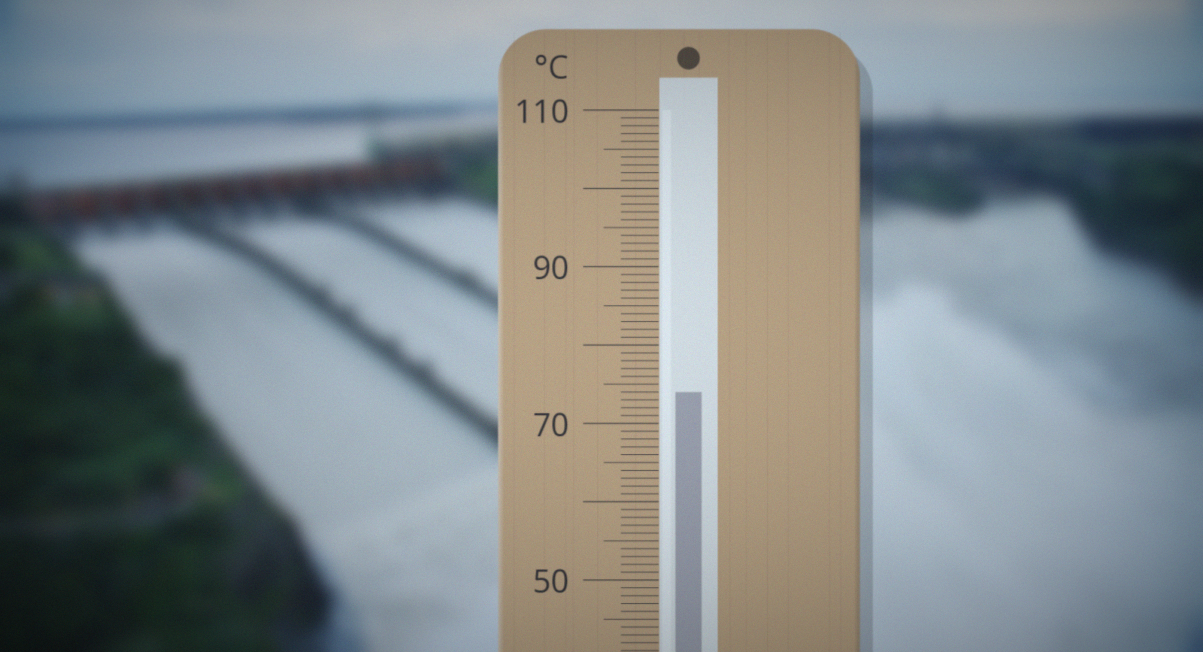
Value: 74 °C
